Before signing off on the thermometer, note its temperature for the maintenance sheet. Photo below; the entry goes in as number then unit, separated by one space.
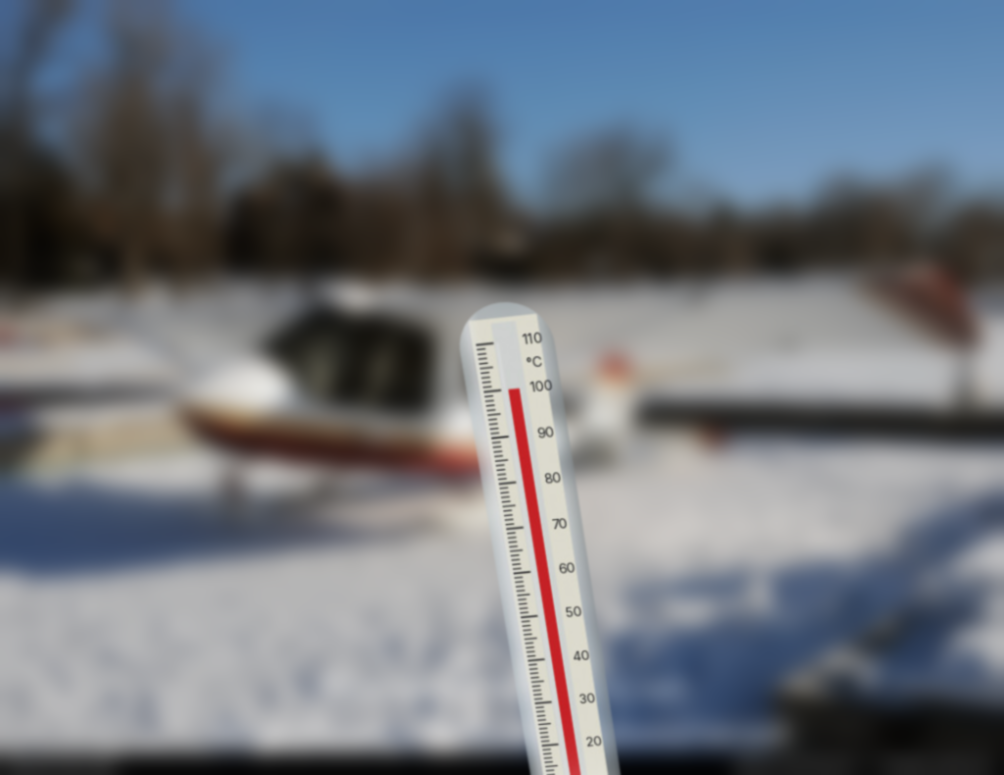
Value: 100 °C
